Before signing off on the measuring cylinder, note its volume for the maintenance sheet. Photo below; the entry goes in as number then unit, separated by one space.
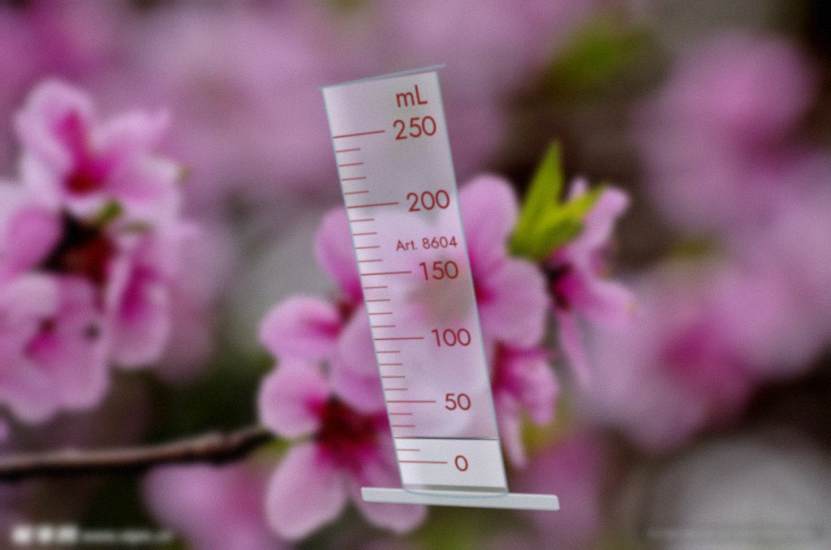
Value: 20 mL
